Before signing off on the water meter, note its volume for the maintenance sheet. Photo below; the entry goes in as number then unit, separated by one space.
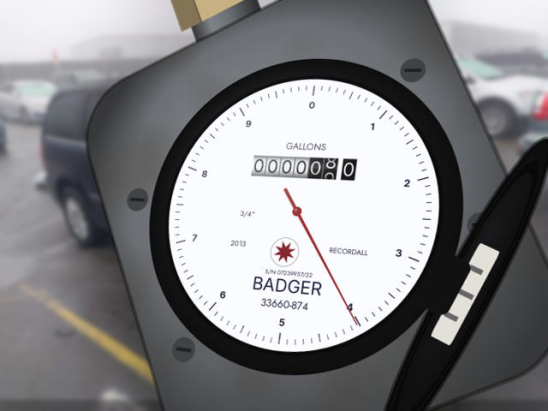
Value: 84.0 gal
